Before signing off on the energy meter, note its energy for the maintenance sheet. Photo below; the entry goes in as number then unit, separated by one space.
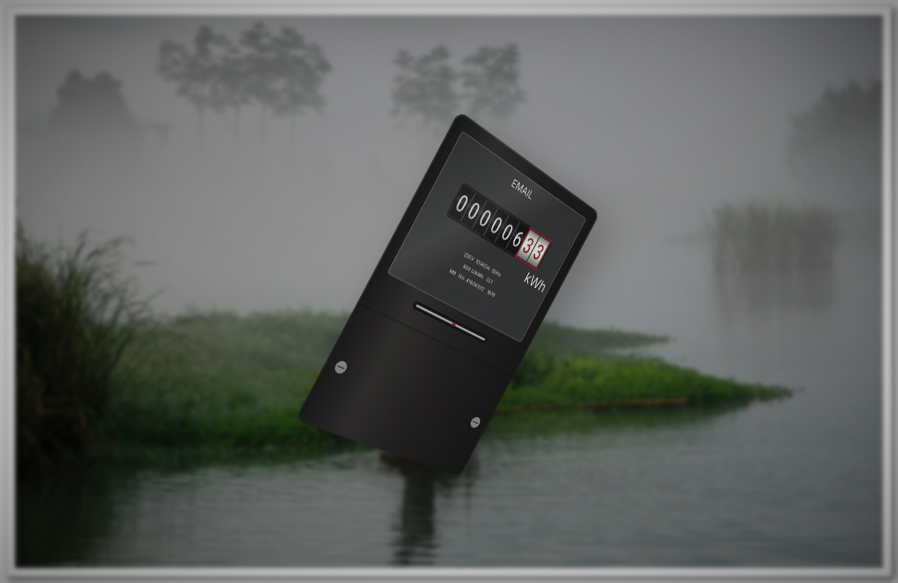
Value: 6.33 kWh
